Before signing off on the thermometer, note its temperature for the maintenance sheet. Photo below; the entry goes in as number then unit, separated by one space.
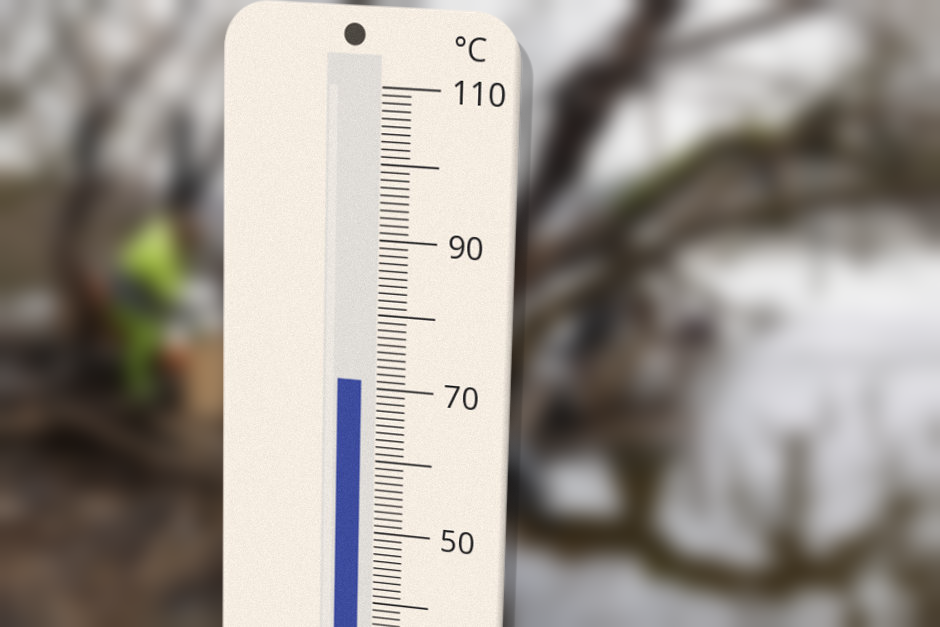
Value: 71 °C
